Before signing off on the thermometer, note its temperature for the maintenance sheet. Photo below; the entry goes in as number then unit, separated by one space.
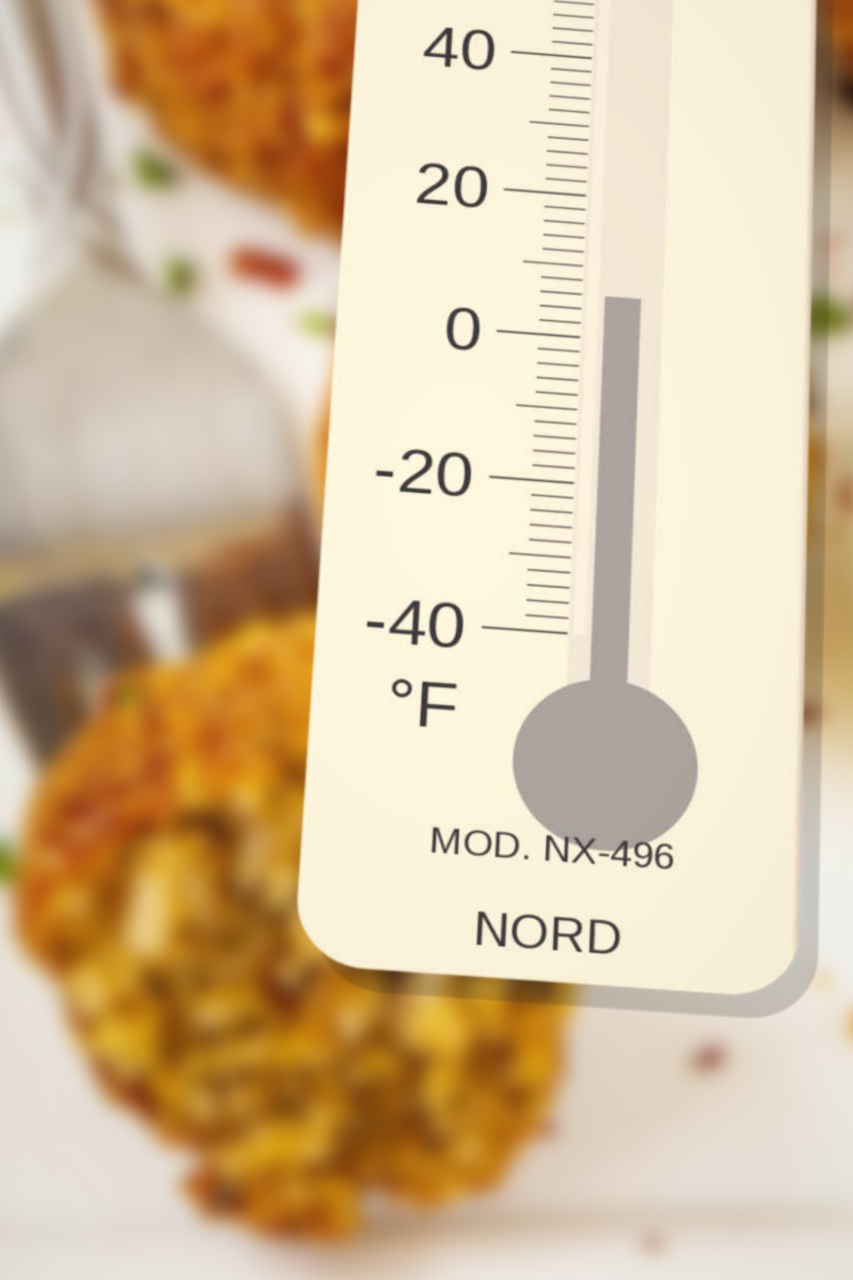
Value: 6 °F
